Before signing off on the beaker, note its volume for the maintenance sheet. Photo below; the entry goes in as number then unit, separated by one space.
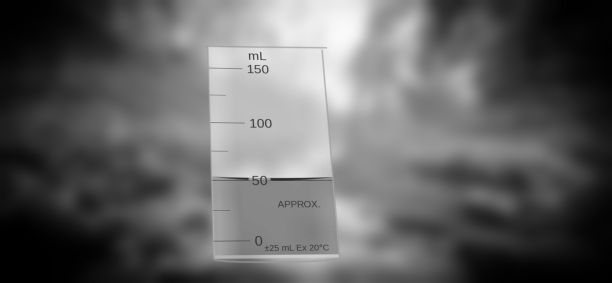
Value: 50 mL
